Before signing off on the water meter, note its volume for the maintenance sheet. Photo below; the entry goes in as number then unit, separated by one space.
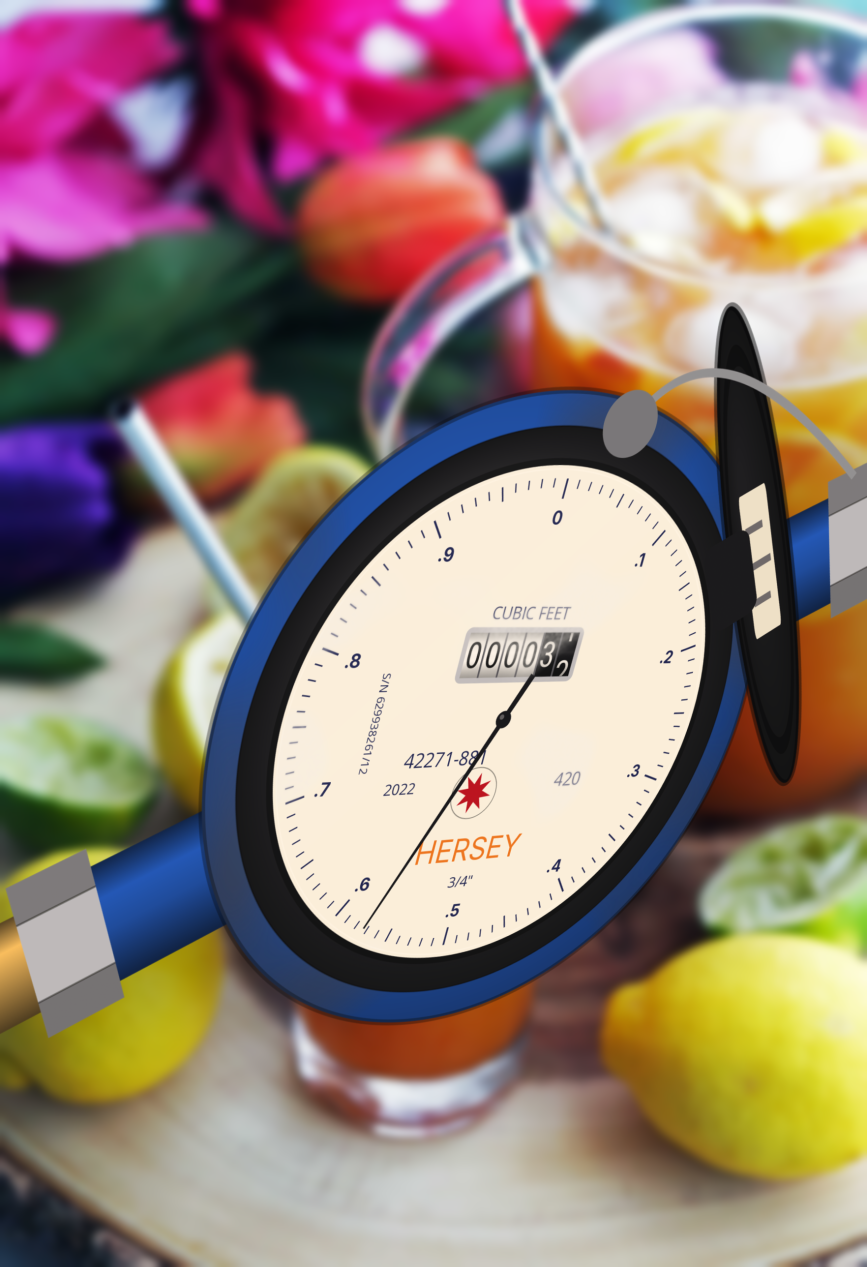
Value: 31.57 ft³
